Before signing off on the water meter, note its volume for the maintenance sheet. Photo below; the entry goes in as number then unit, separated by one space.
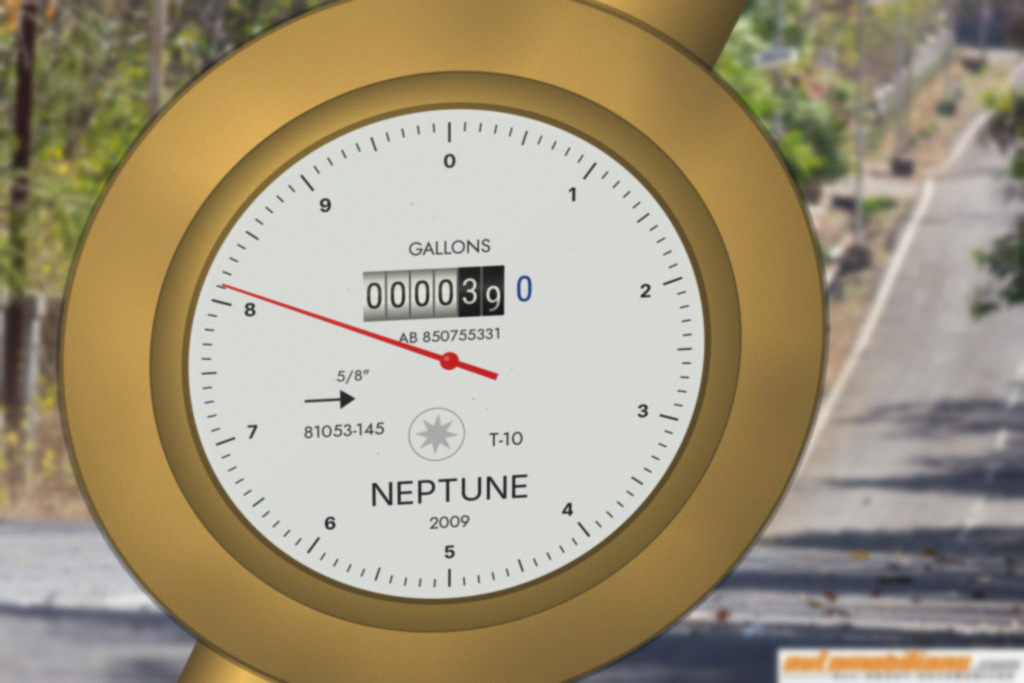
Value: 388.1 gal
